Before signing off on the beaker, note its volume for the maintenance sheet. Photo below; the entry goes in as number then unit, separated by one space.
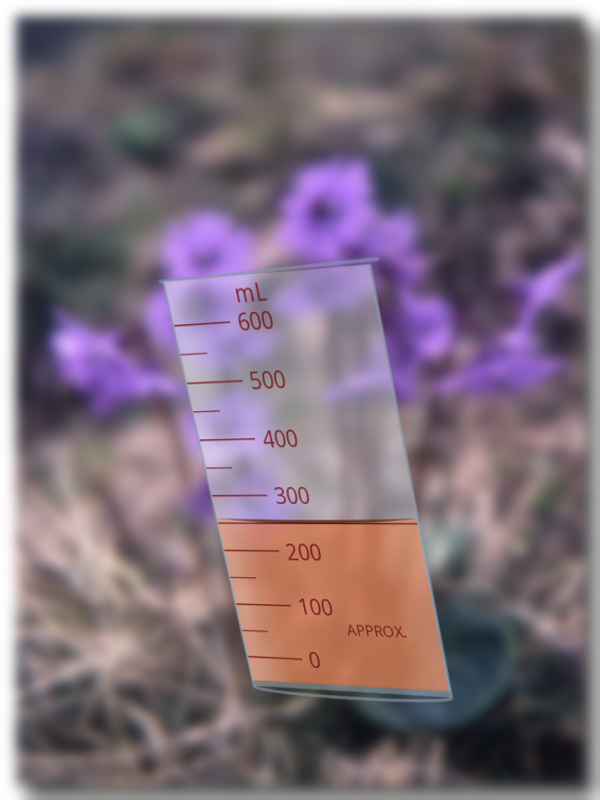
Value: 250 mL
